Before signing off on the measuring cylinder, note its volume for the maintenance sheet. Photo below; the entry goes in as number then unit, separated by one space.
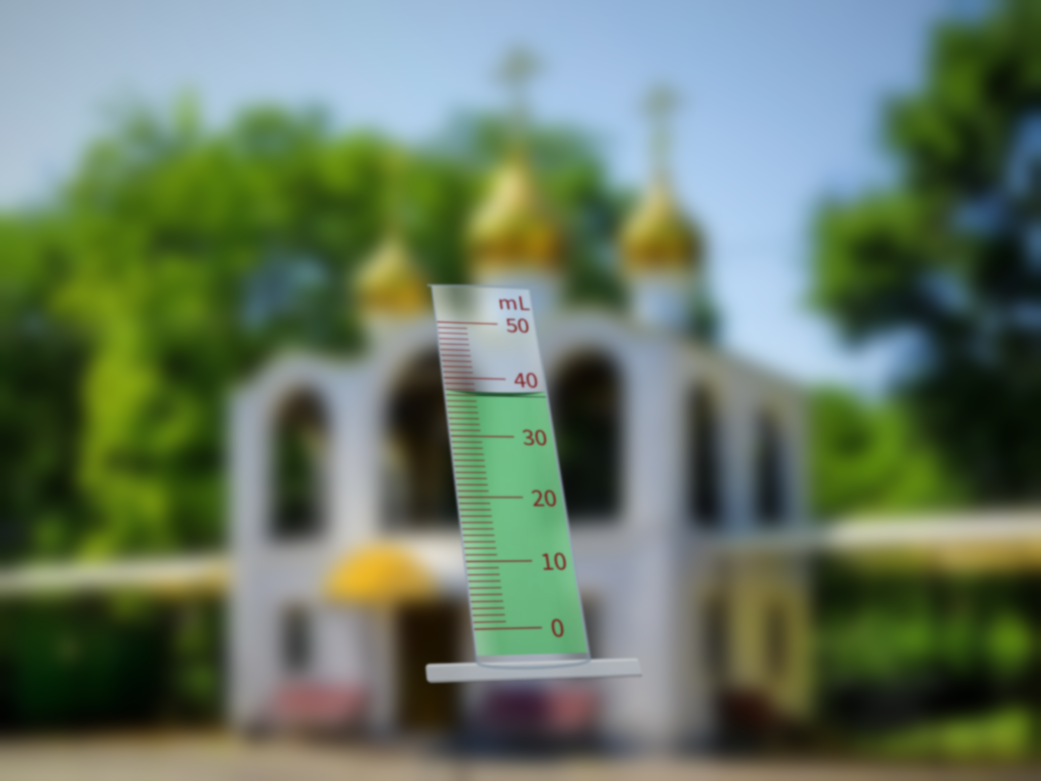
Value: 37 mL
